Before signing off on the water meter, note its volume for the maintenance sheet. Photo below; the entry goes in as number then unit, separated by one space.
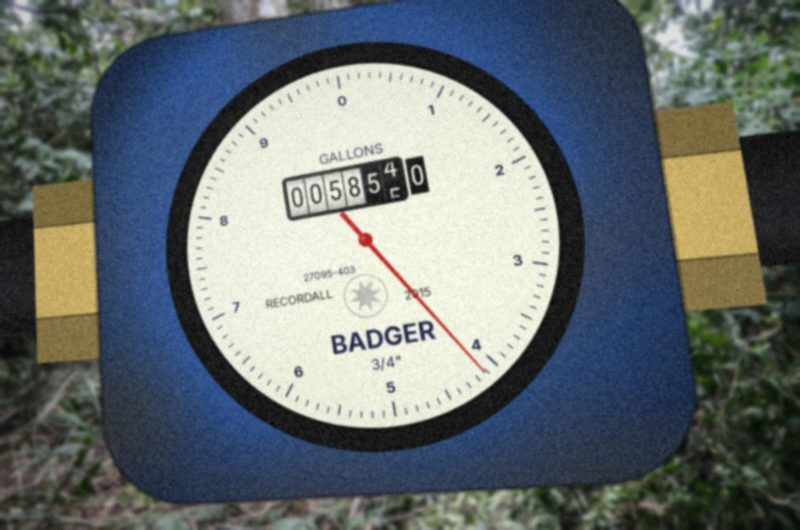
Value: 58544.1 gal
